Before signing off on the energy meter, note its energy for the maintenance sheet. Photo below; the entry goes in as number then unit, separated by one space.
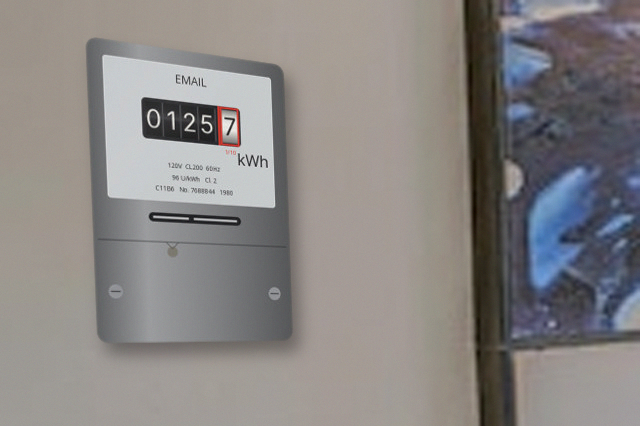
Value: 125.7 kWh
